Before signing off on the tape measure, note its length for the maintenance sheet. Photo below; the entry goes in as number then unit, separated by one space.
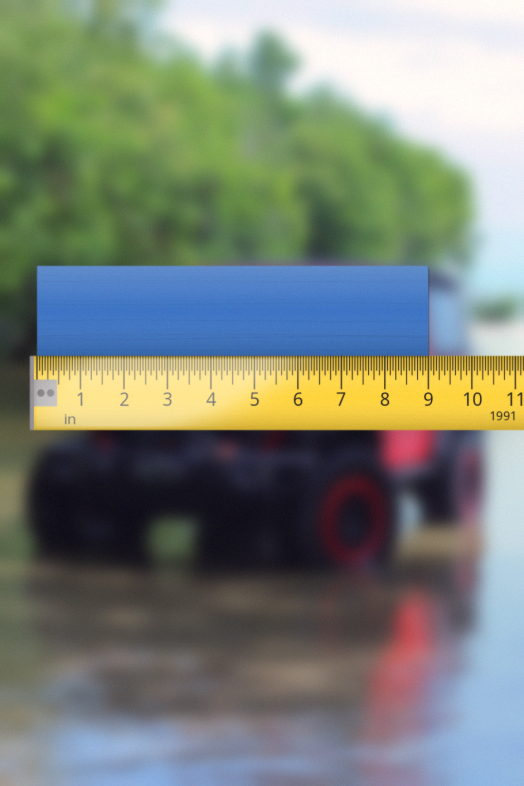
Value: 9 in
